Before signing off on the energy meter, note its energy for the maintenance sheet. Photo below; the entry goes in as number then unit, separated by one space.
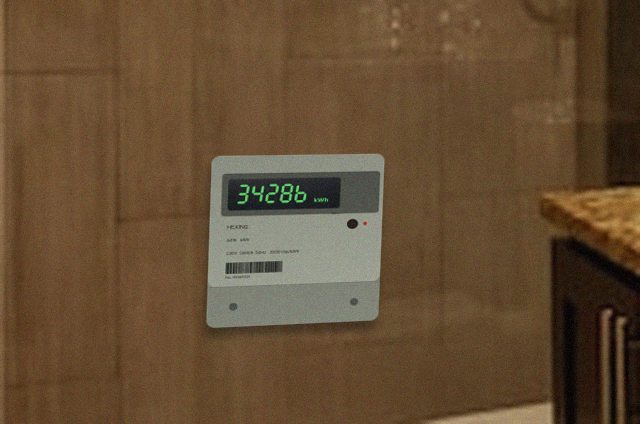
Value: 34286 kWh
